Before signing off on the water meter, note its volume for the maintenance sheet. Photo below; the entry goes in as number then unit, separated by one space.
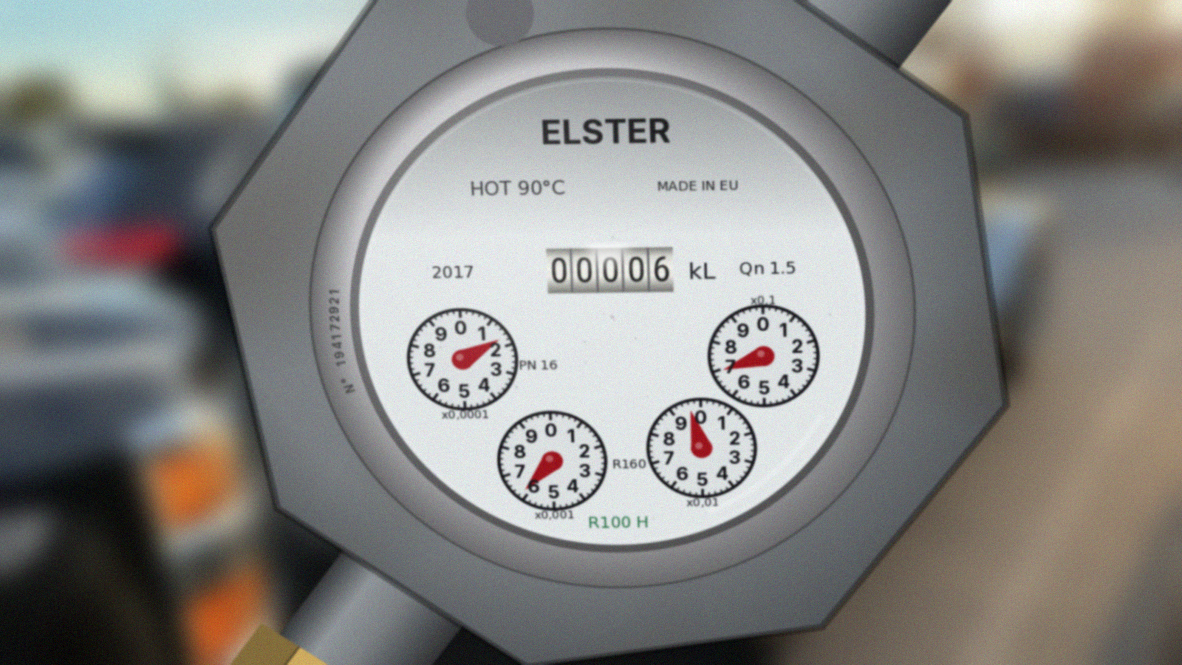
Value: 6.6961 kL
